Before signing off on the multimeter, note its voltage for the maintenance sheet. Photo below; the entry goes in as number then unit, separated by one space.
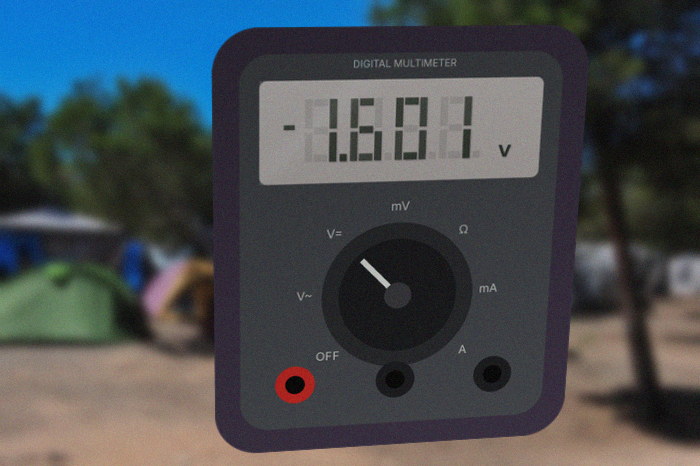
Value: -1.601 V
